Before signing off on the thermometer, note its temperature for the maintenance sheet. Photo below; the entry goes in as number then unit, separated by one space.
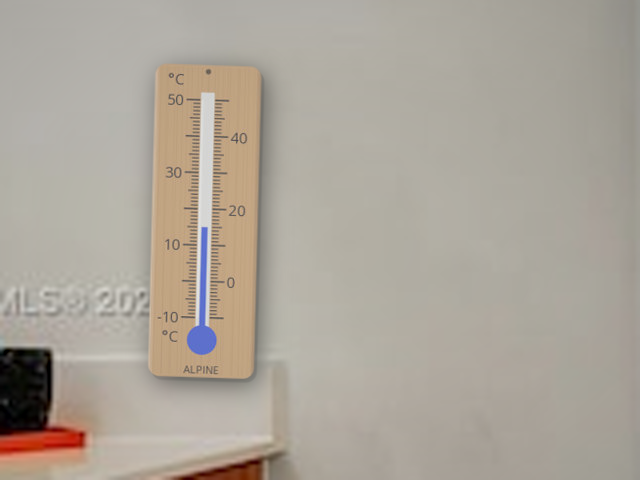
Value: 15 °C
